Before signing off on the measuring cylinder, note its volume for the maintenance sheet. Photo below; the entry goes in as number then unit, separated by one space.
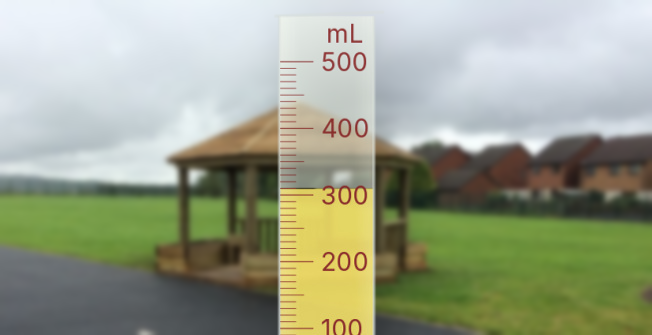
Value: 310 mL
